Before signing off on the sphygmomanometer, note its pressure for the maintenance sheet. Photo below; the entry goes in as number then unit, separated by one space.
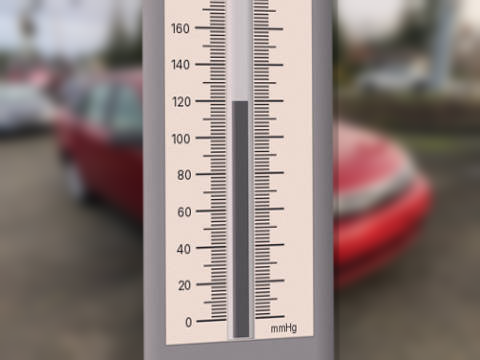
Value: 120 mmHg
